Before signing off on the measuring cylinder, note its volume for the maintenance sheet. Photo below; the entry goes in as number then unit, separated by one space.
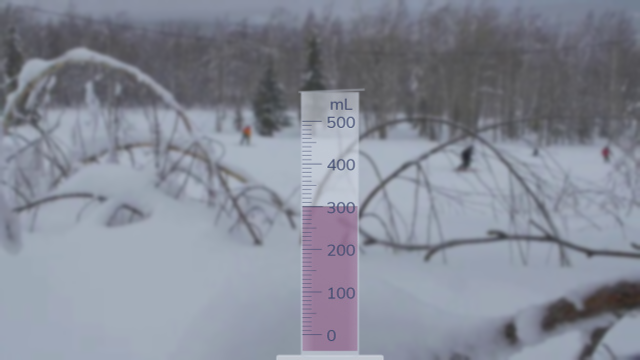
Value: 300 mL
